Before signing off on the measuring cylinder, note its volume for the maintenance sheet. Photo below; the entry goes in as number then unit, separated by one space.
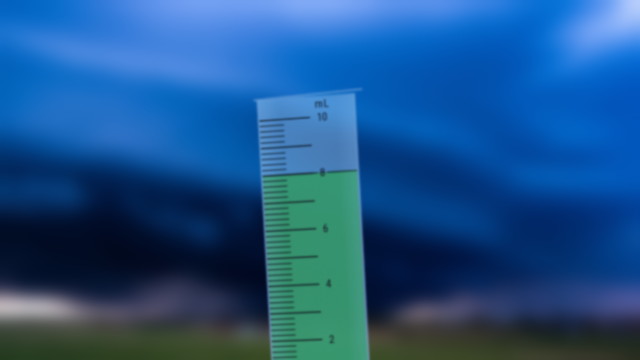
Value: 8 mL
